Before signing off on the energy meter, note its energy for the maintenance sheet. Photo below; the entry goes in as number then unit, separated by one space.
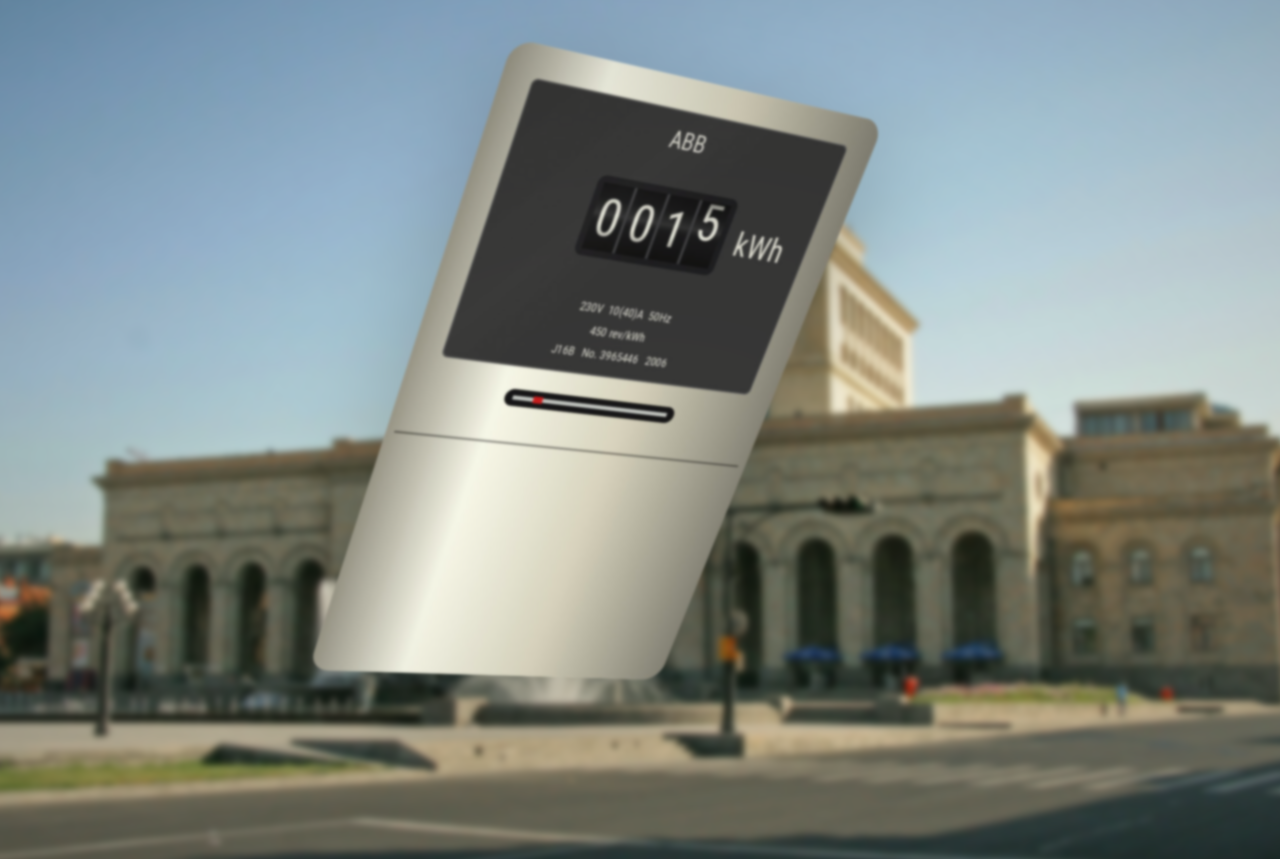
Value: 15 kWh
